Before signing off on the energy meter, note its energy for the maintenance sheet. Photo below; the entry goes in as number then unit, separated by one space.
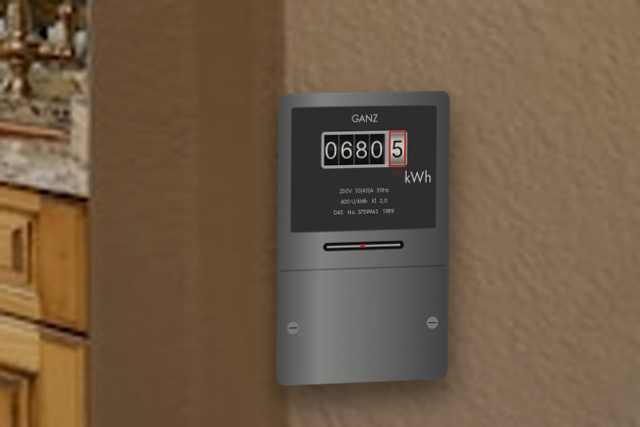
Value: 680.5 kWh
